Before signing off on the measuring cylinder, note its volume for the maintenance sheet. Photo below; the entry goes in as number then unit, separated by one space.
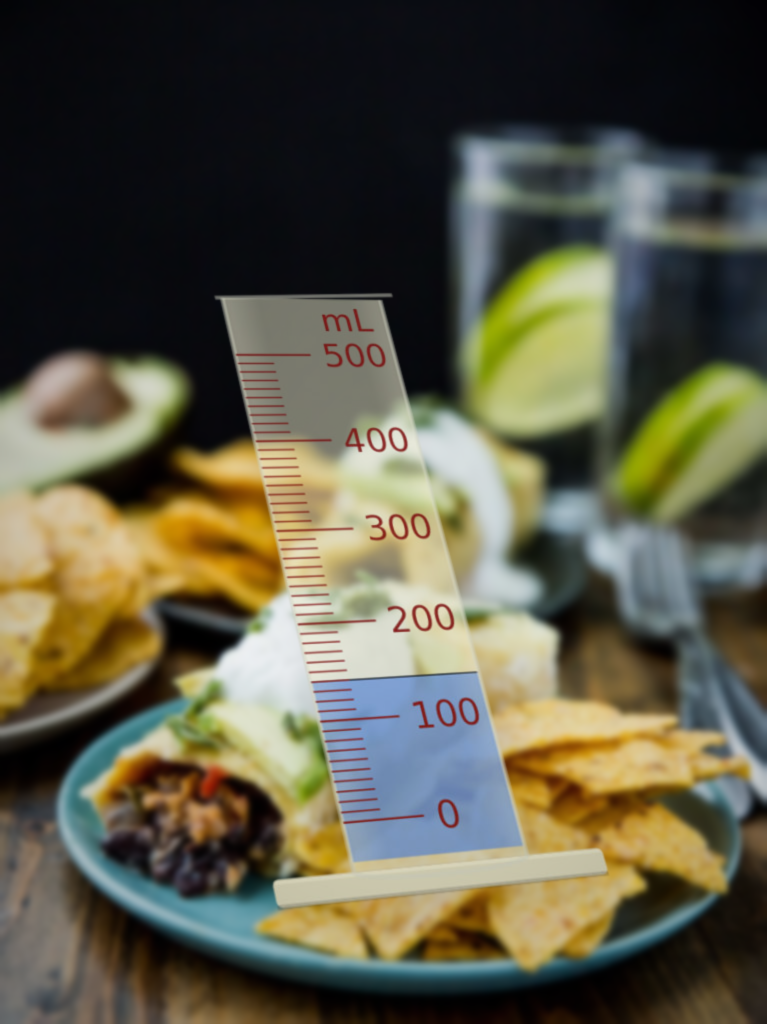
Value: 140 mL
